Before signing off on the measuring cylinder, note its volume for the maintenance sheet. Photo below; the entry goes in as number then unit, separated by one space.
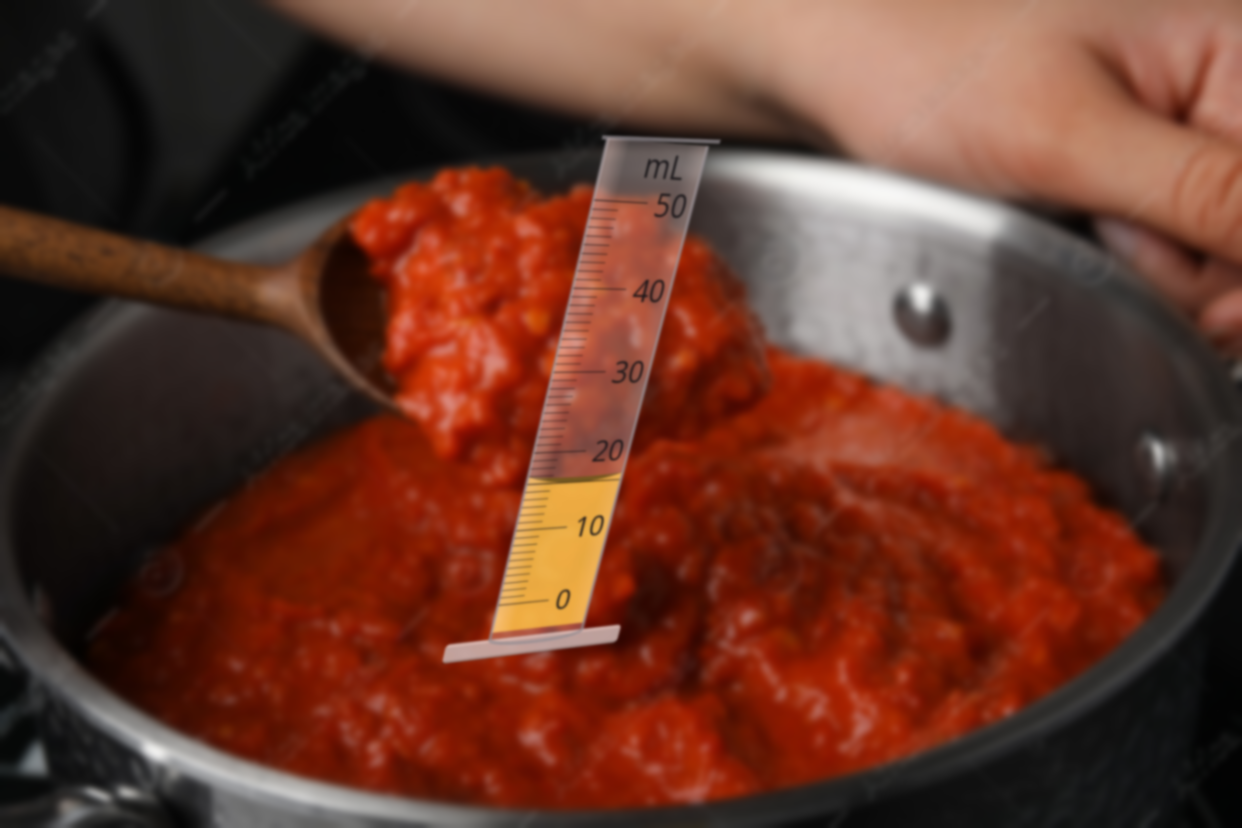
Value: 16 mL
